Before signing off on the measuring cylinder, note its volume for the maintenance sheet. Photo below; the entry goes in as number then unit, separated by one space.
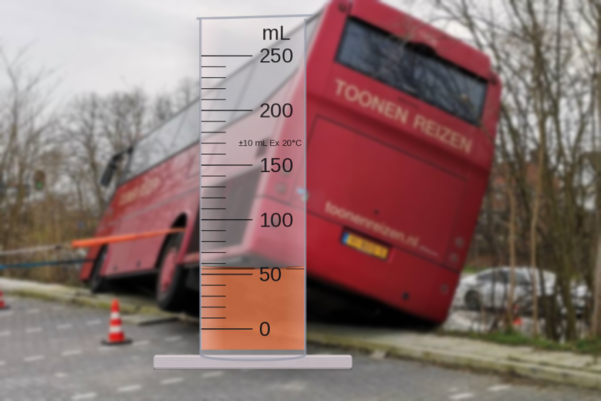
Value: 55 mL
